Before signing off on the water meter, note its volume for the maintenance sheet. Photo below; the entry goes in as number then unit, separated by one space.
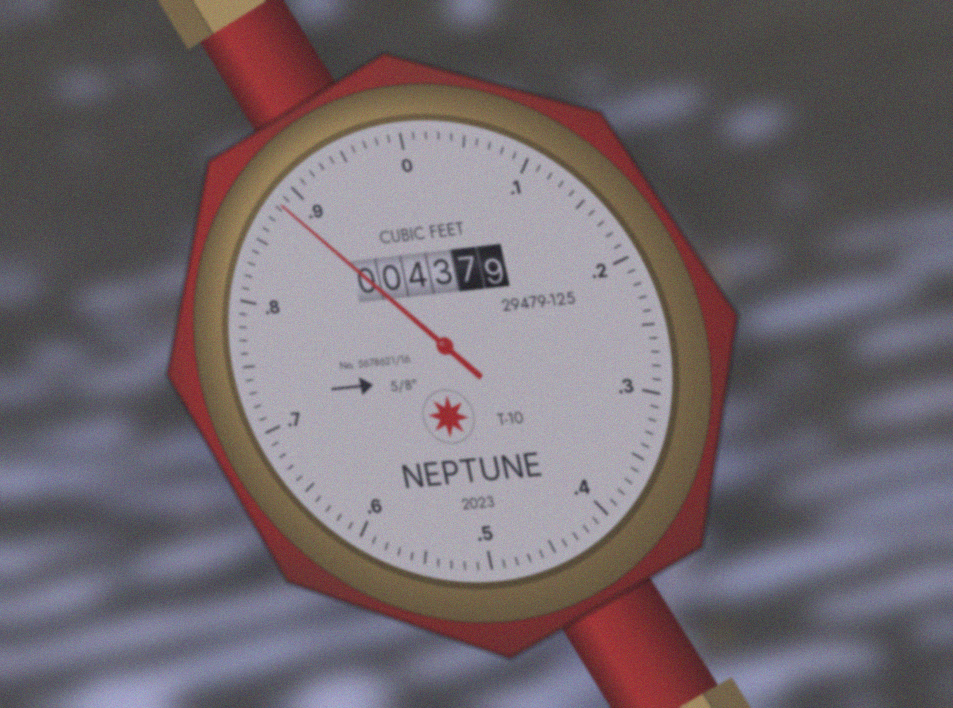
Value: 4378.88 ft³
